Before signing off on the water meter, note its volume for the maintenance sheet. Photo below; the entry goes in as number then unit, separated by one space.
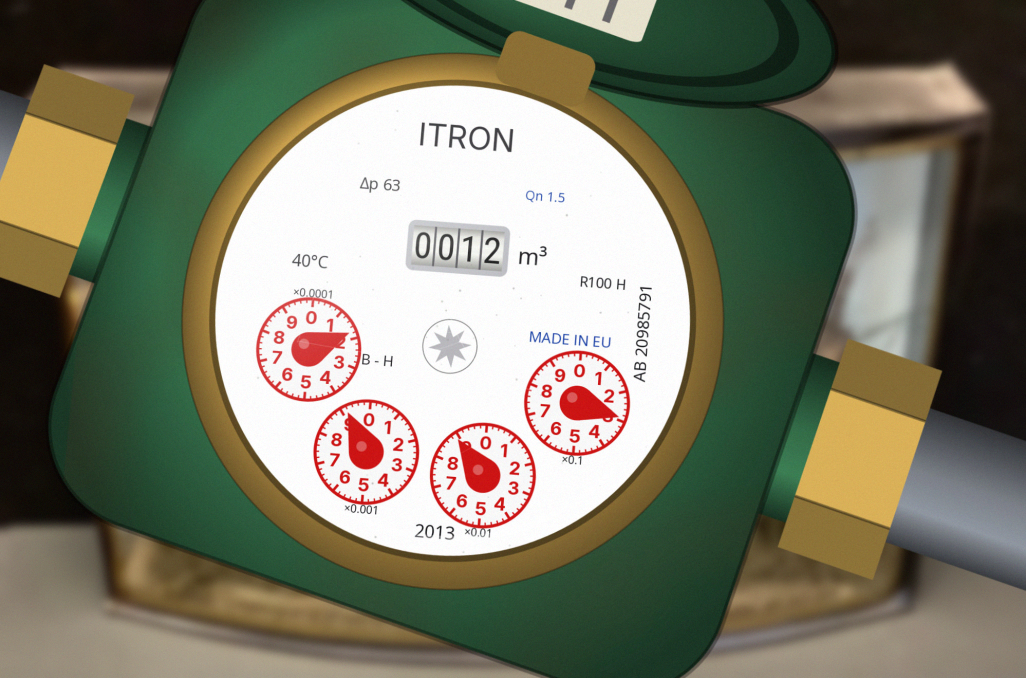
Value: 12.2891 m³
